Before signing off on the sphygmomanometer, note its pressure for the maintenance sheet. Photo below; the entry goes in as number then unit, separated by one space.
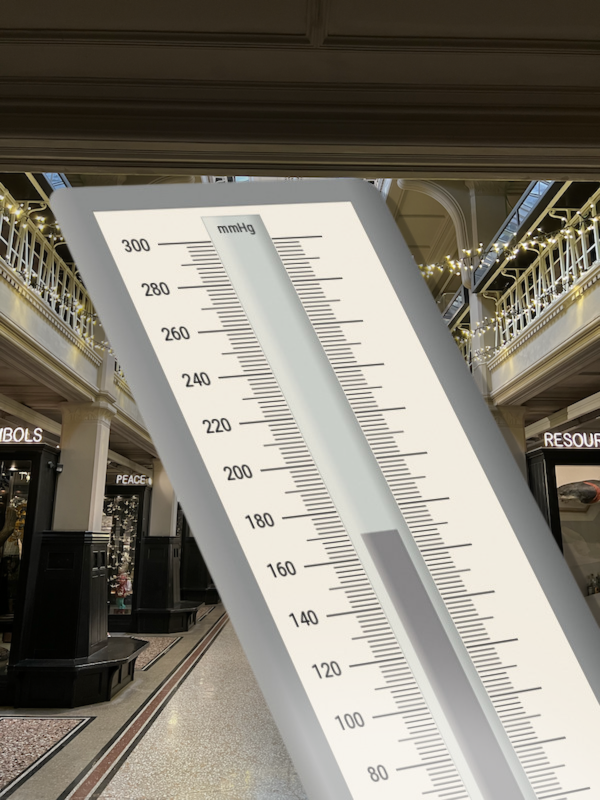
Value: 170 mmHg
